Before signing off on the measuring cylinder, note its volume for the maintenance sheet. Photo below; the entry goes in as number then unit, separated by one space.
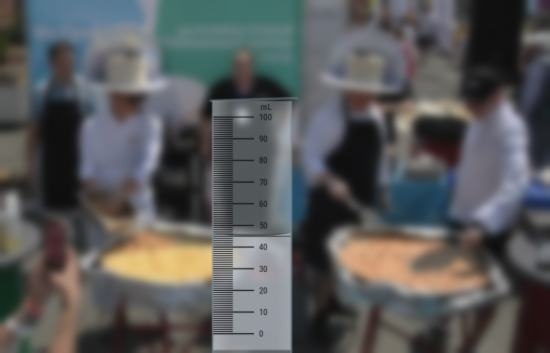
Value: 45 mL
